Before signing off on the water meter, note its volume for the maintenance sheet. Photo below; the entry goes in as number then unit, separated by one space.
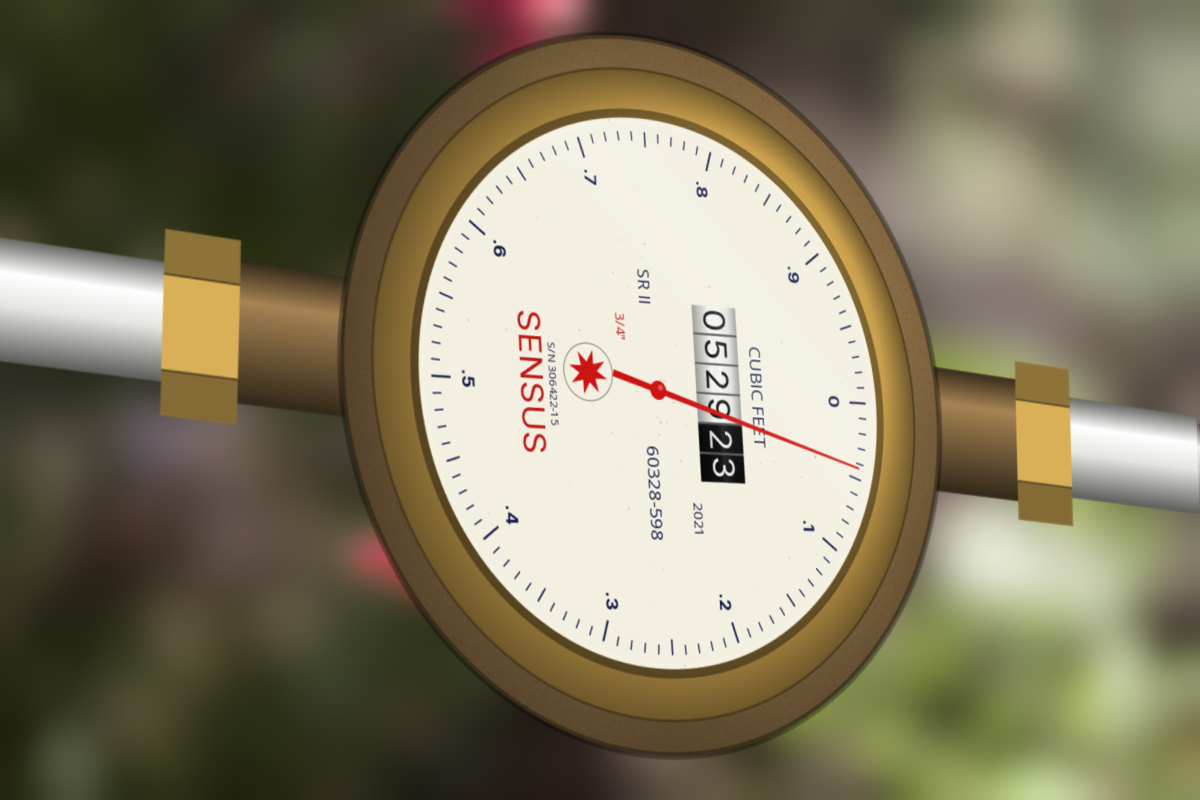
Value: 52923.04 ft³
